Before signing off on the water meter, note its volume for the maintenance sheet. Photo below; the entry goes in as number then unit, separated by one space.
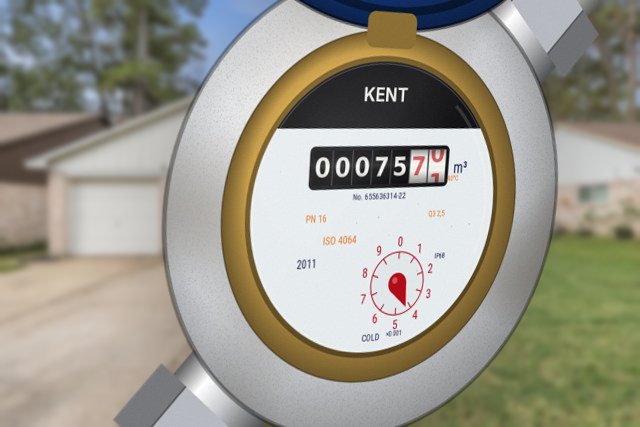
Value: 75.704 m³
